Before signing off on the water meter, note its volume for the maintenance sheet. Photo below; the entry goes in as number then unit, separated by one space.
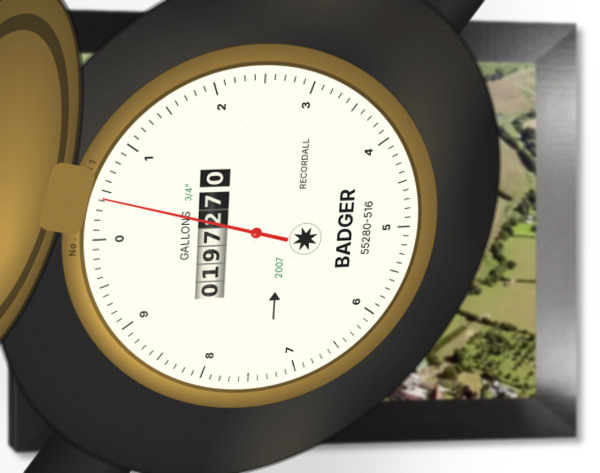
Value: 197270.4 gal
